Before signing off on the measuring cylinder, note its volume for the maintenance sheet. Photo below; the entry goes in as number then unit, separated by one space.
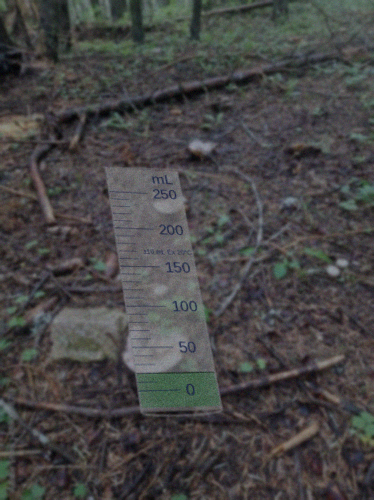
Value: 20 mL
